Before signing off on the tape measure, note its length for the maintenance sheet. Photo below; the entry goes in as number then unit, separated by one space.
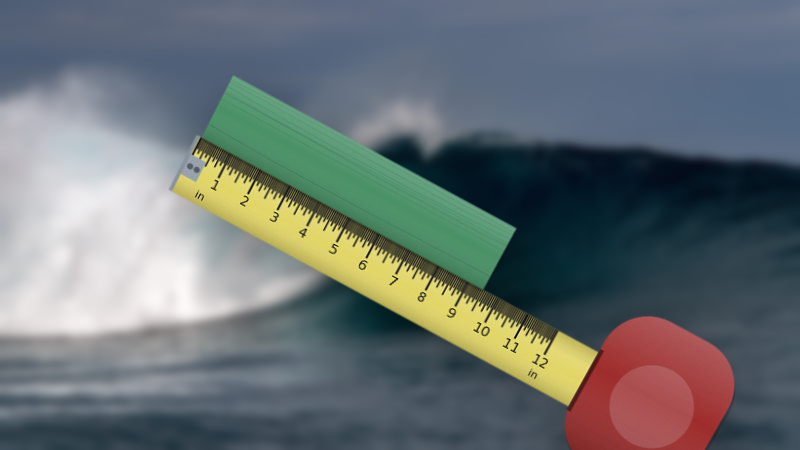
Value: 9.5 in
